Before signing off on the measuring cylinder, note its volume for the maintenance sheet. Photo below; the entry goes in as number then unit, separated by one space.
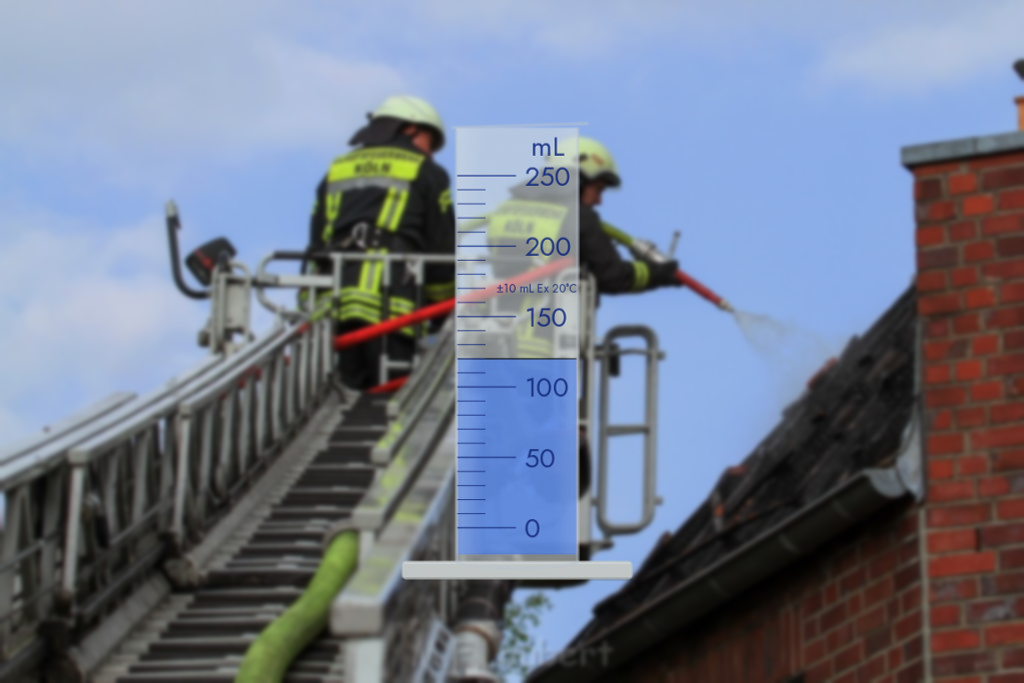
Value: 120 mL
